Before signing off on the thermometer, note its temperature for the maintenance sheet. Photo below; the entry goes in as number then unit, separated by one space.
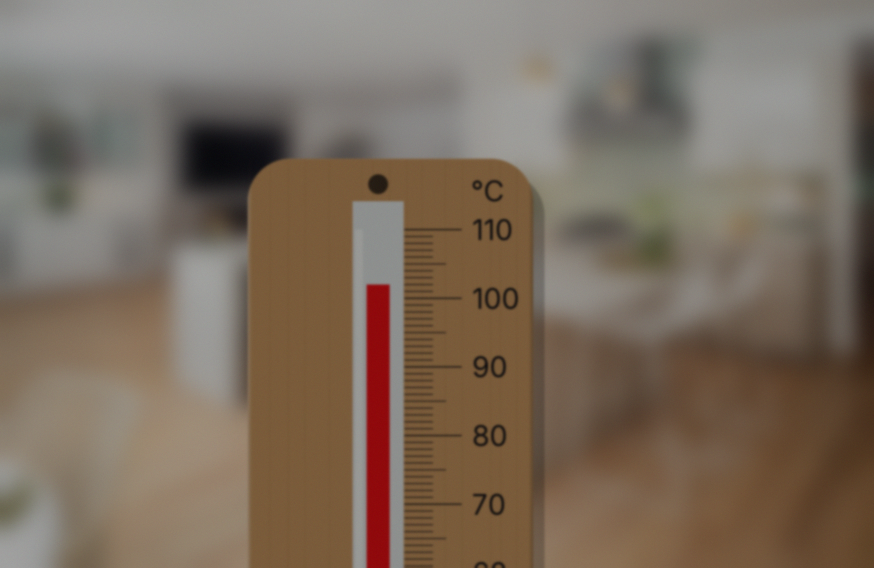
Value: 102 °C
